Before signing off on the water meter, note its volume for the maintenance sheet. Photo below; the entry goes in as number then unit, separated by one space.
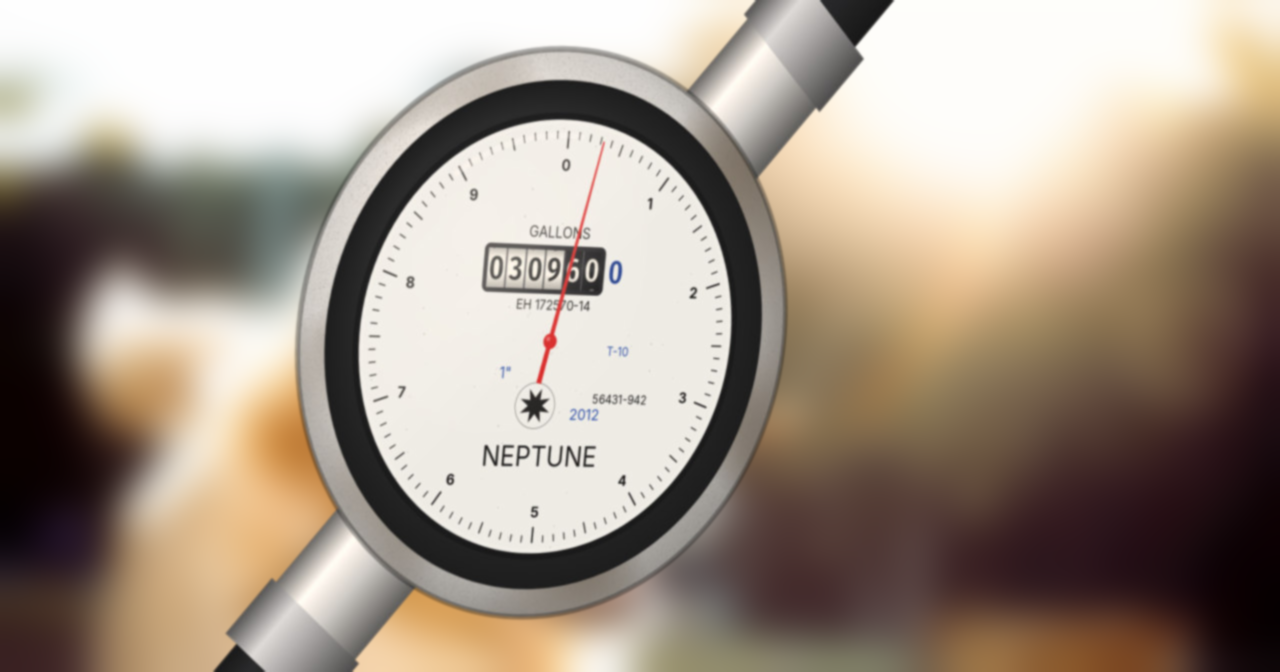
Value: 309600.3 gal
